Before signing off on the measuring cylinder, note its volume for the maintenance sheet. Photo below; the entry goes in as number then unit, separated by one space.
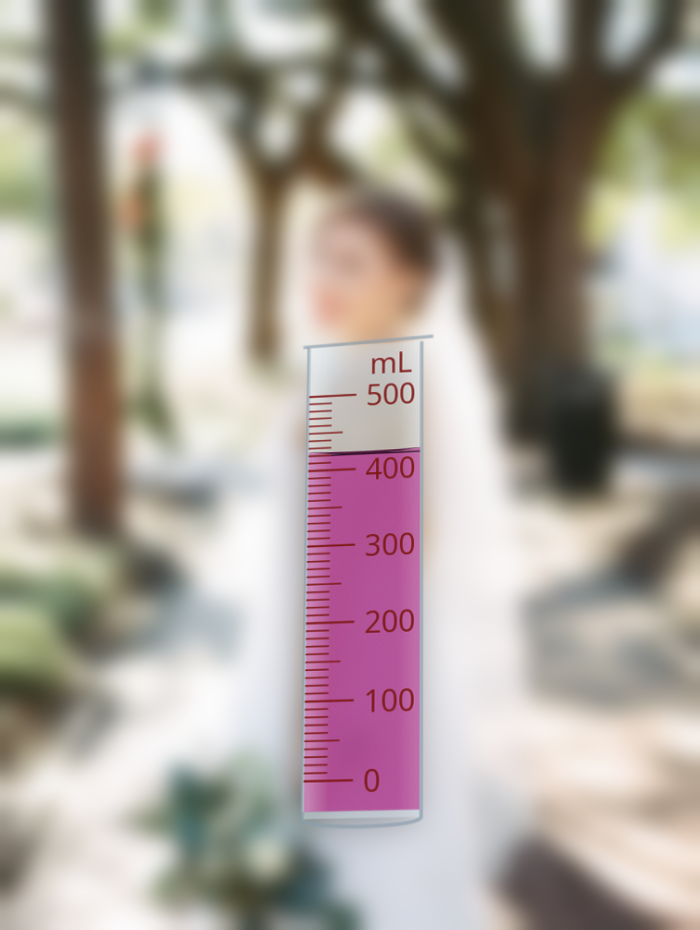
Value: 420 mL
